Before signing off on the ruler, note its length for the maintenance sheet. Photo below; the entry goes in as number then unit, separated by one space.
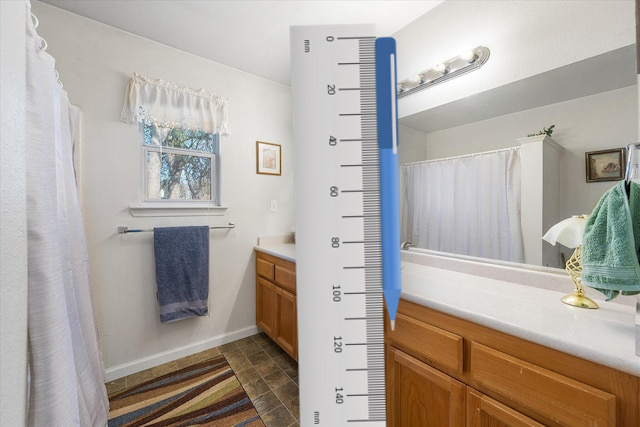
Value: 115 mm
